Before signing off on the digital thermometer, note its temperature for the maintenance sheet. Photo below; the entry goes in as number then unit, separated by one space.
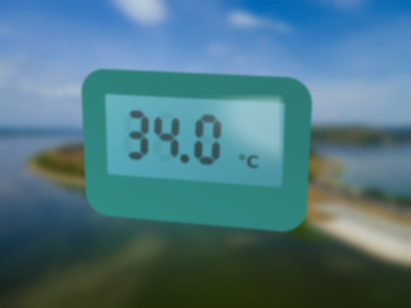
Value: 34.0 °C
